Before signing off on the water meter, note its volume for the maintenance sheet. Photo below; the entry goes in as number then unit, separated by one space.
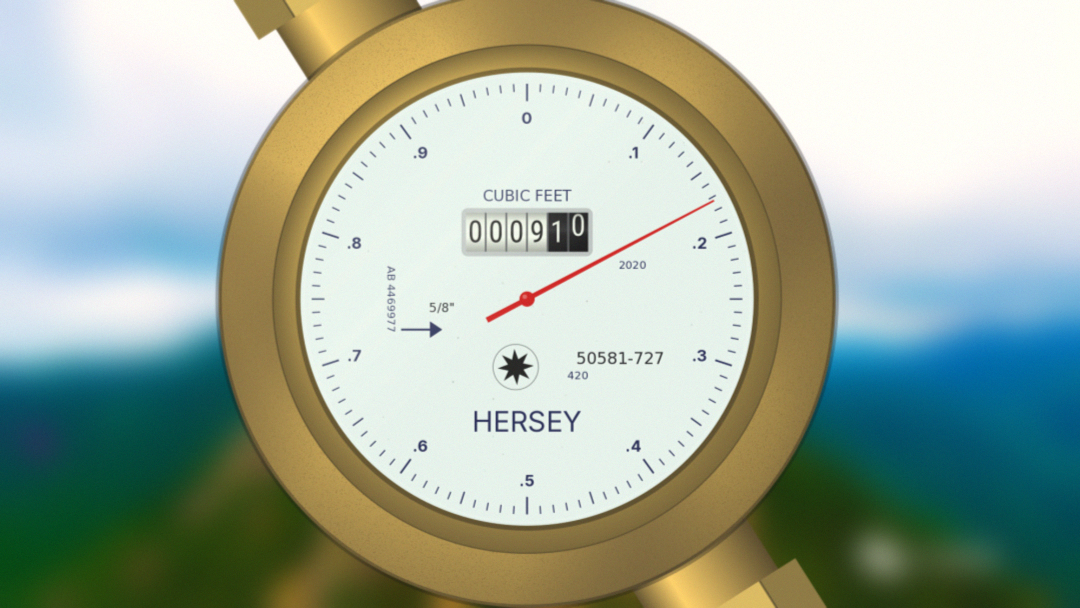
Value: 910.17 ft³
